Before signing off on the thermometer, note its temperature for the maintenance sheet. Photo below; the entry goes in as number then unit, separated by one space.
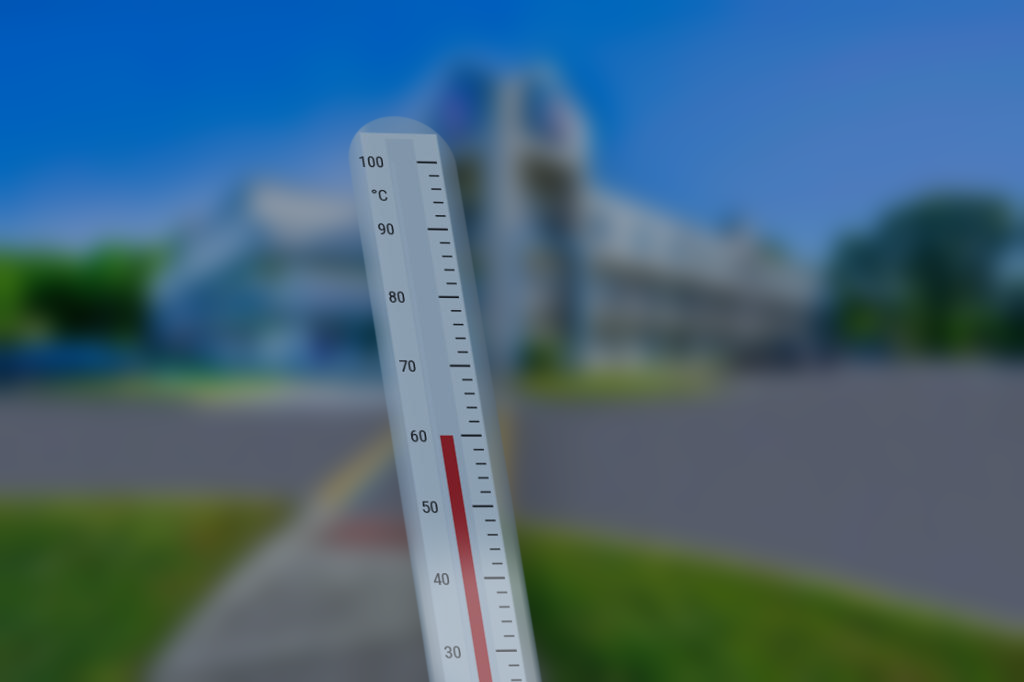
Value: 60 °C
